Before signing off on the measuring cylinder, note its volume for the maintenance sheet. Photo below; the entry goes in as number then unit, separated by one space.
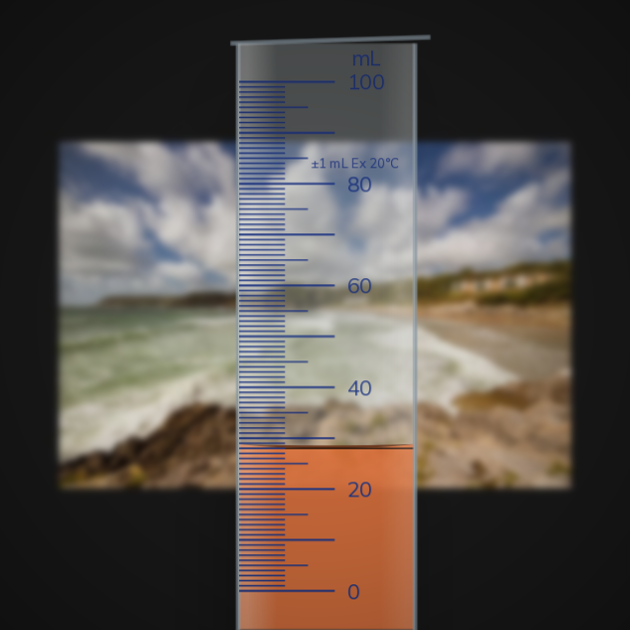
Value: 28 mL
